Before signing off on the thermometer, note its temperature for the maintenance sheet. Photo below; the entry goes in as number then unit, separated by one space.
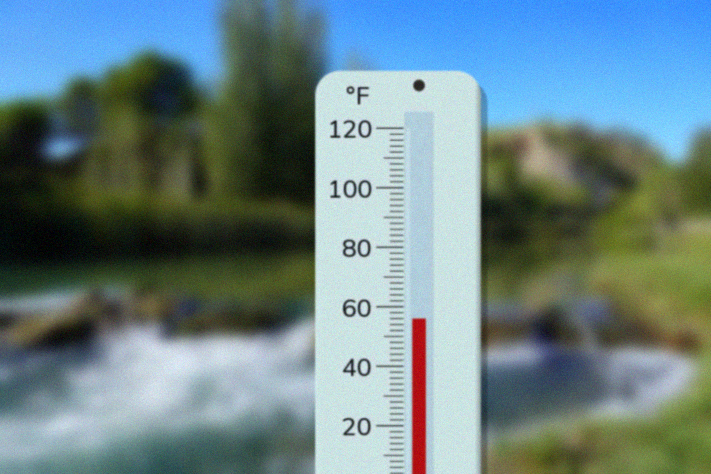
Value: 56 °F
